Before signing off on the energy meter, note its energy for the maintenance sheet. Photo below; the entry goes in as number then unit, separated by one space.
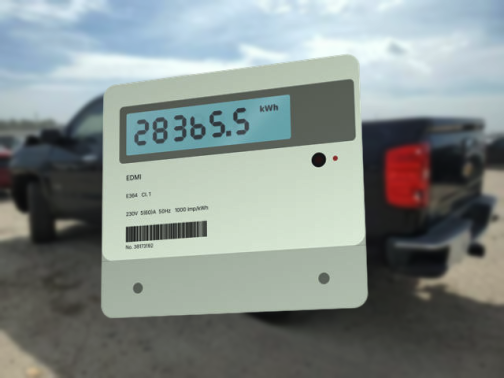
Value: 28365.5 kWh
